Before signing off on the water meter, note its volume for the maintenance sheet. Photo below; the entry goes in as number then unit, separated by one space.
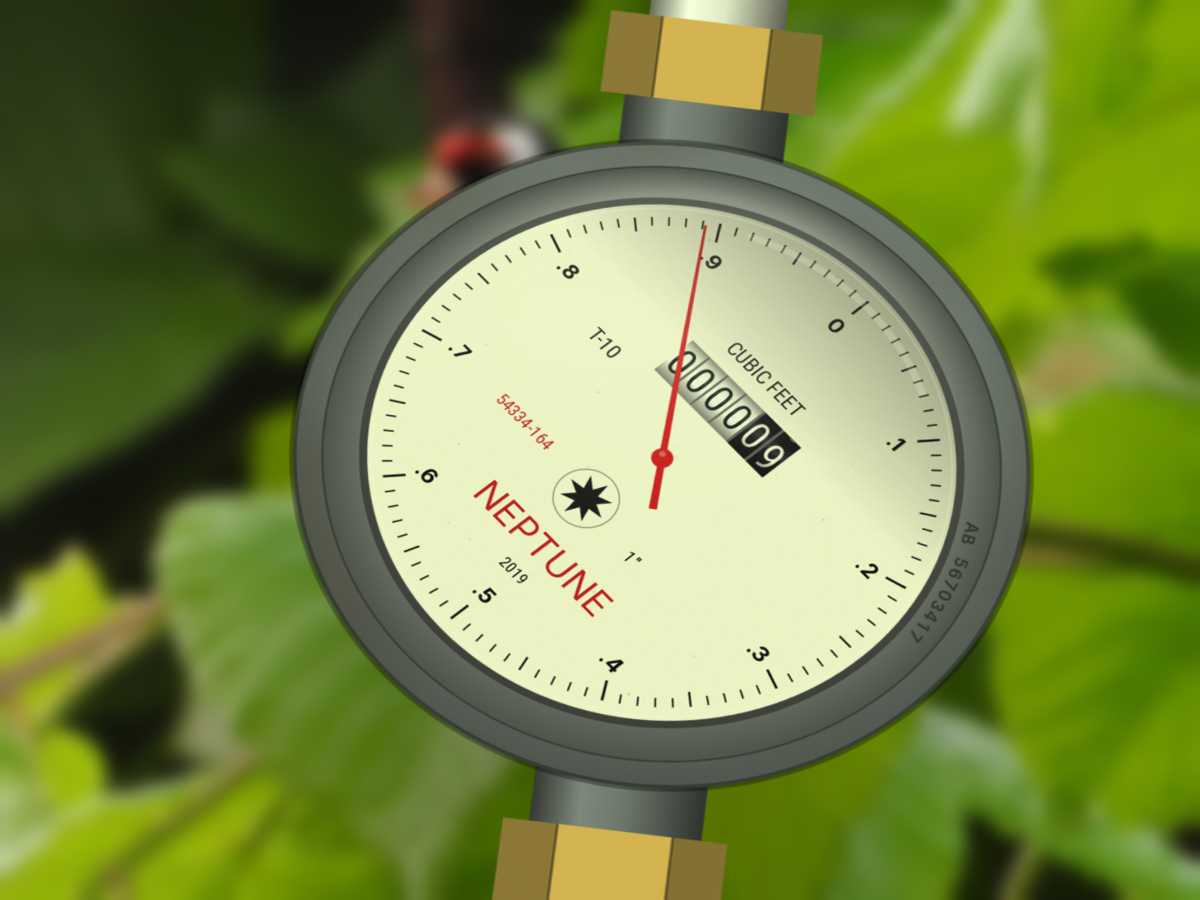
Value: 8.89 ft³
